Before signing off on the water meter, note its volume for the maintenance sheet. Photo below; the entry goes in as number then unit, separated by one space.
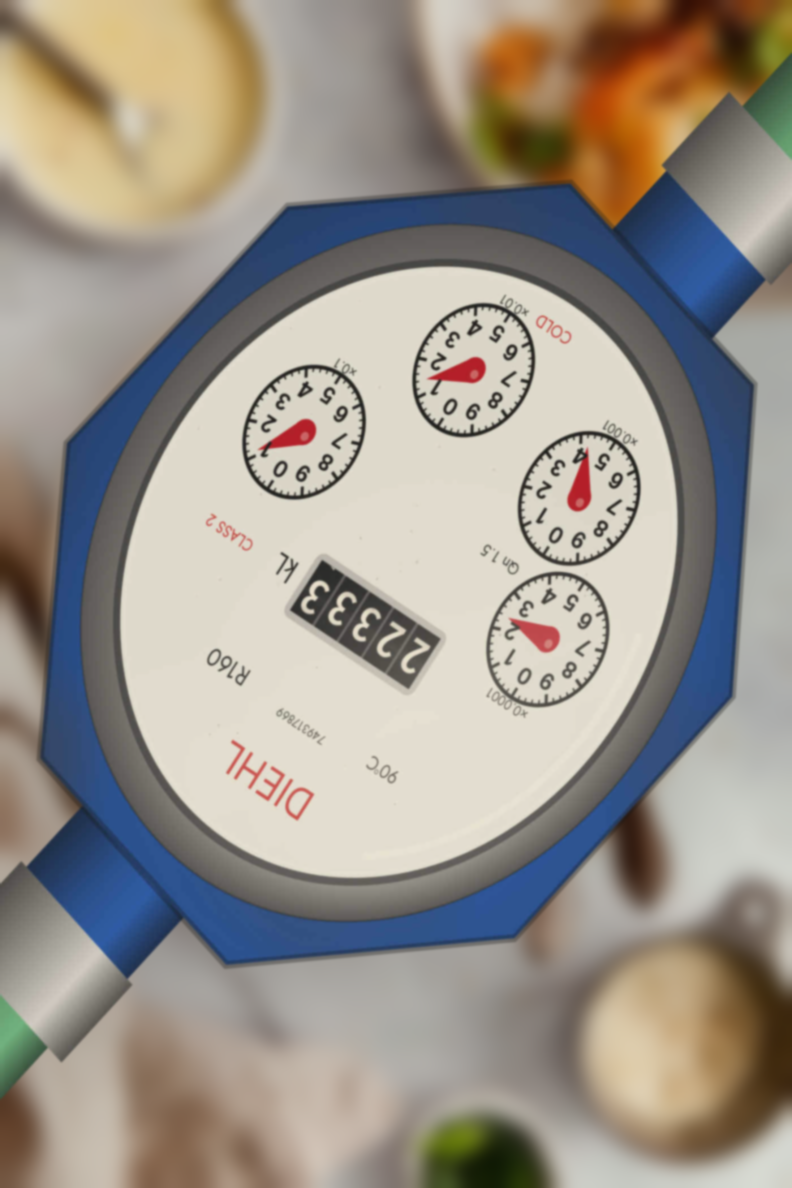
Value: 22333.1142 kL
